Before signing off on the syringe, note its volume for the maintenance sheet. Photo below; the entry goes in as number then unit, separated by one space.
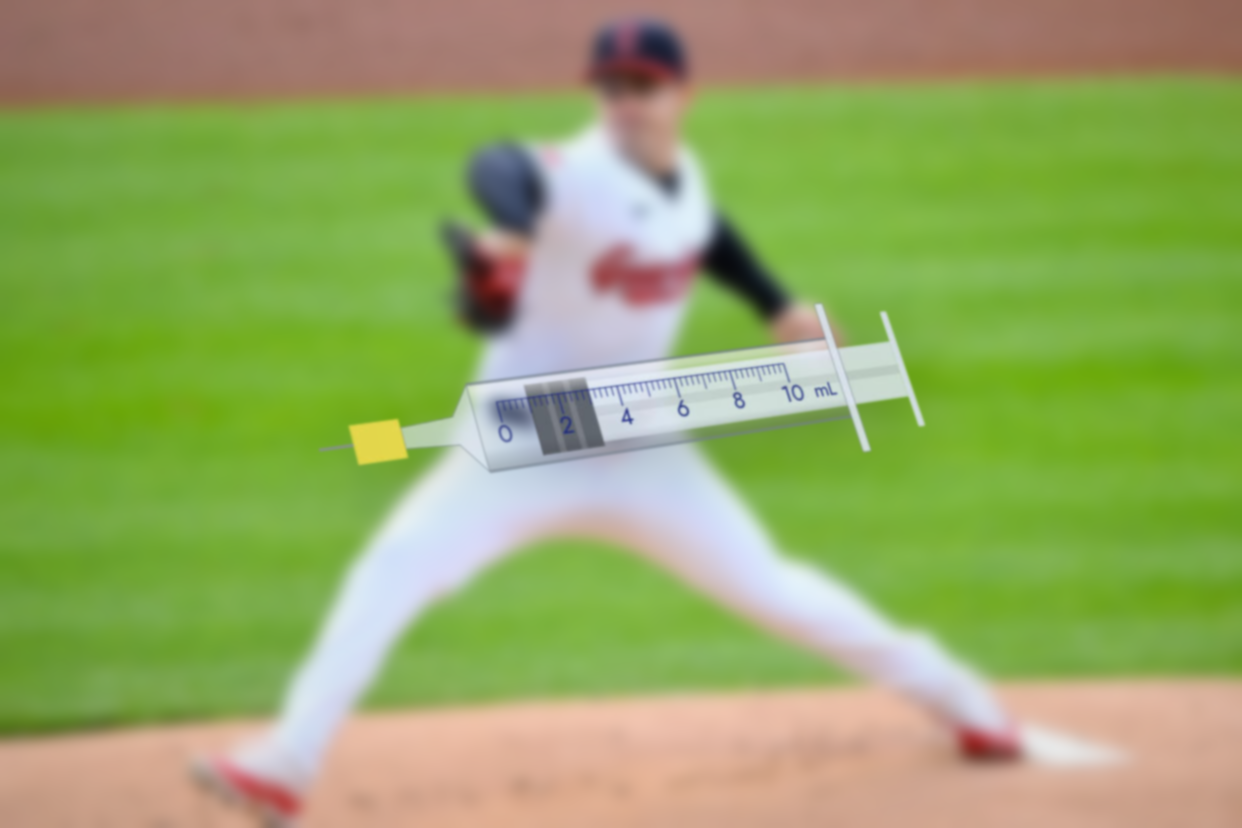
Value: 1 mL
